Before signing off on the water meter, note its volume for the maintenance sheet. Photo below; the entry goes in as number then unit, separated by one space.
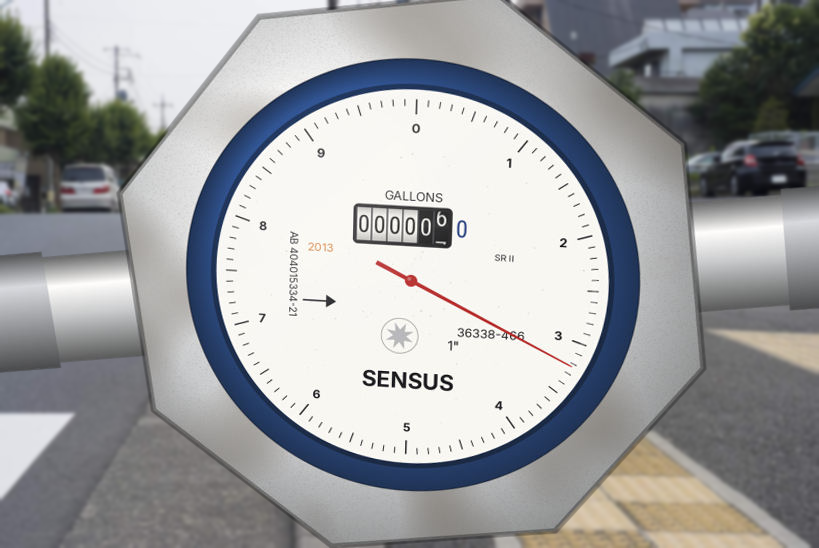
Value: 63.2 gal
